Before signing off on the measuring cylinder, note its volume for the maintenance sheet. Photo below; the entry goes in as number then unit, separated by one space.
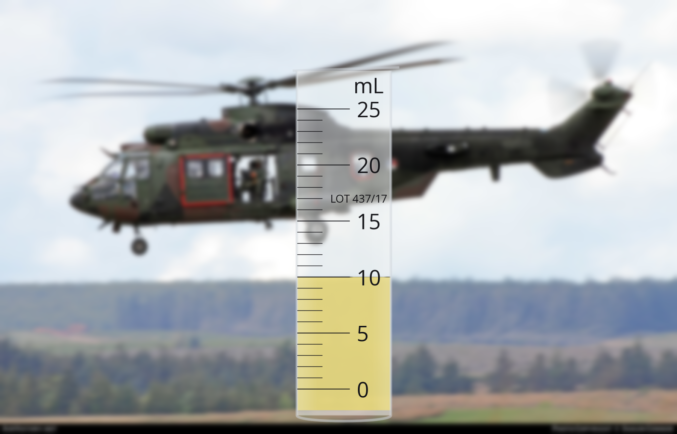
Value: 10 mL
